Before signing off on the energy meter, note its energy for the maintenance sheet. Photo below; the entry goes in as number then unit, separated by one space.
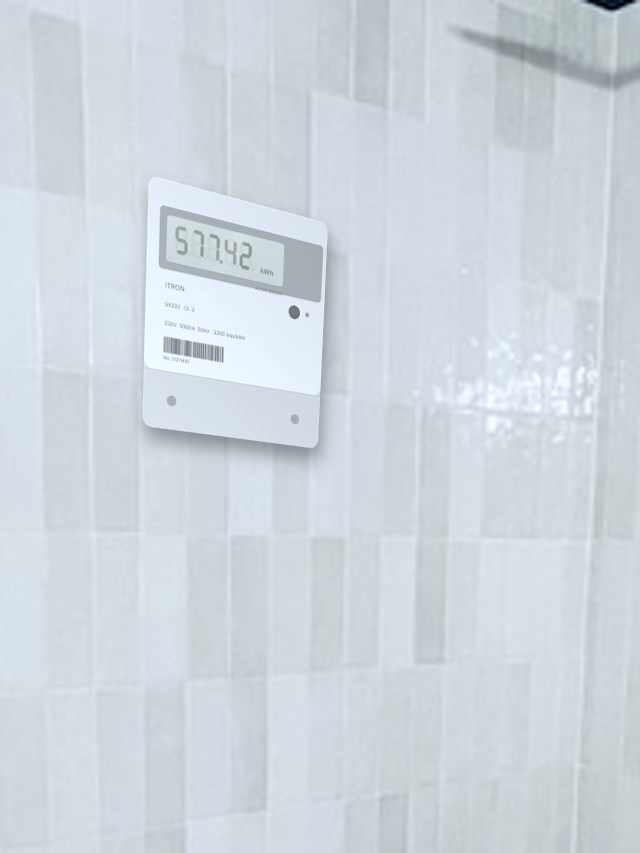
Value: 577.42 kWh
